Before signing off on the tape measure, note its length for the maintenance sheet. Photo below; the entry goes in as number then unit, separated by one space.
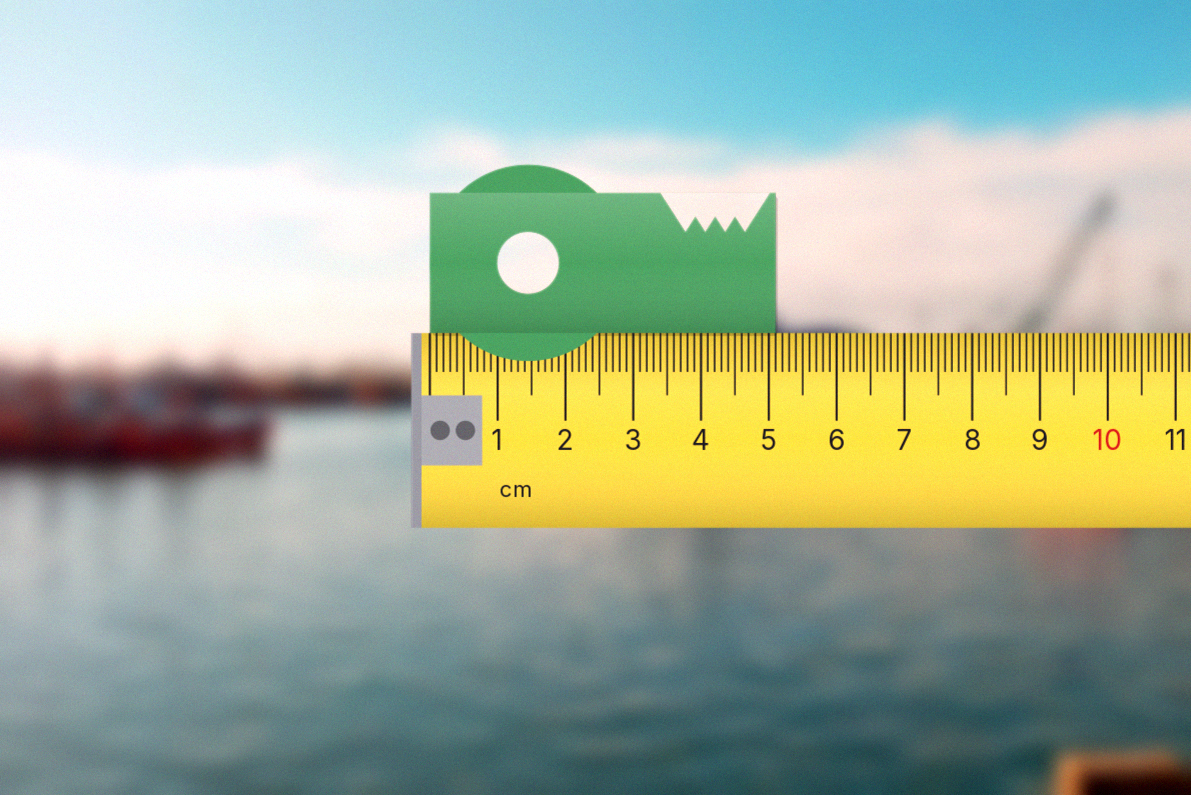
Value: 5.1 cm
